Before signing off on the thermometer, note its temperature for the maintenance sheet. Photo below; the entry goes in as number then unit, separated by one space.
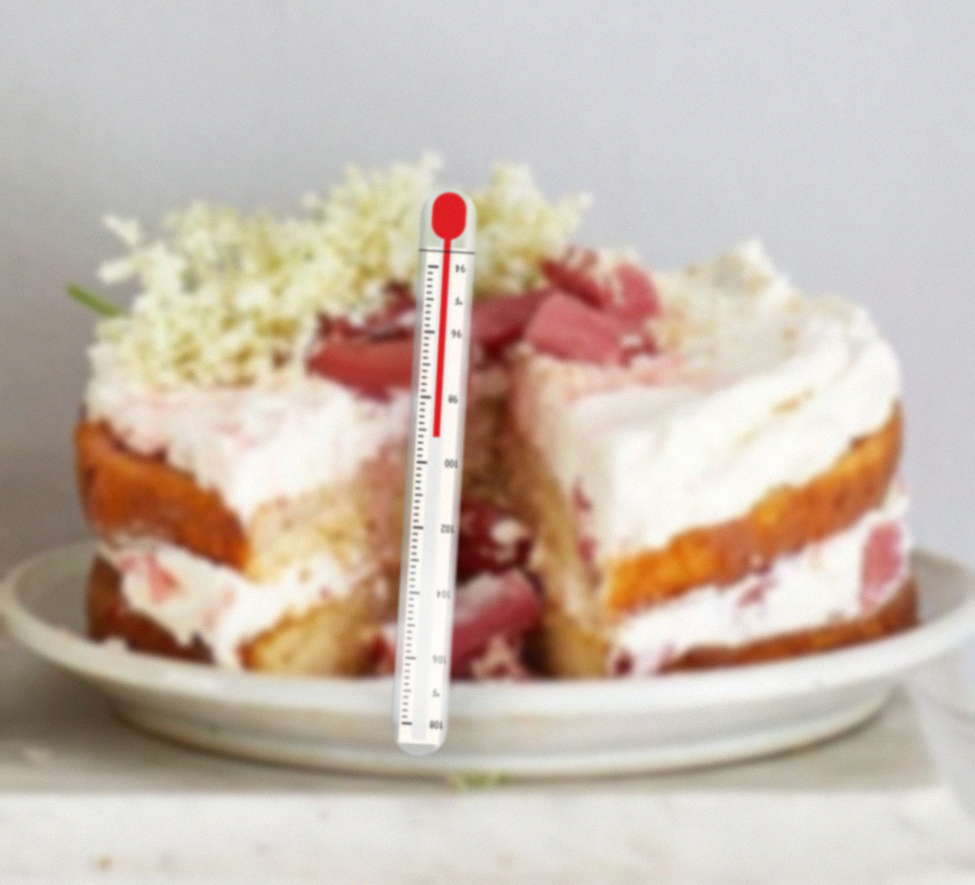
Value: 99.2 °F
